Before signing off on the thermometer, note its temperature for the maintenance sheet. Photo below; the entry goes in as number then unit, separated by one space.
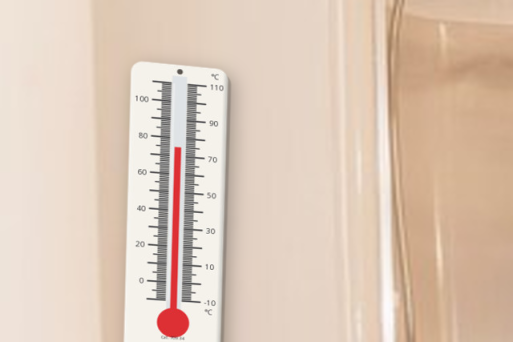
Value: 75 °C
